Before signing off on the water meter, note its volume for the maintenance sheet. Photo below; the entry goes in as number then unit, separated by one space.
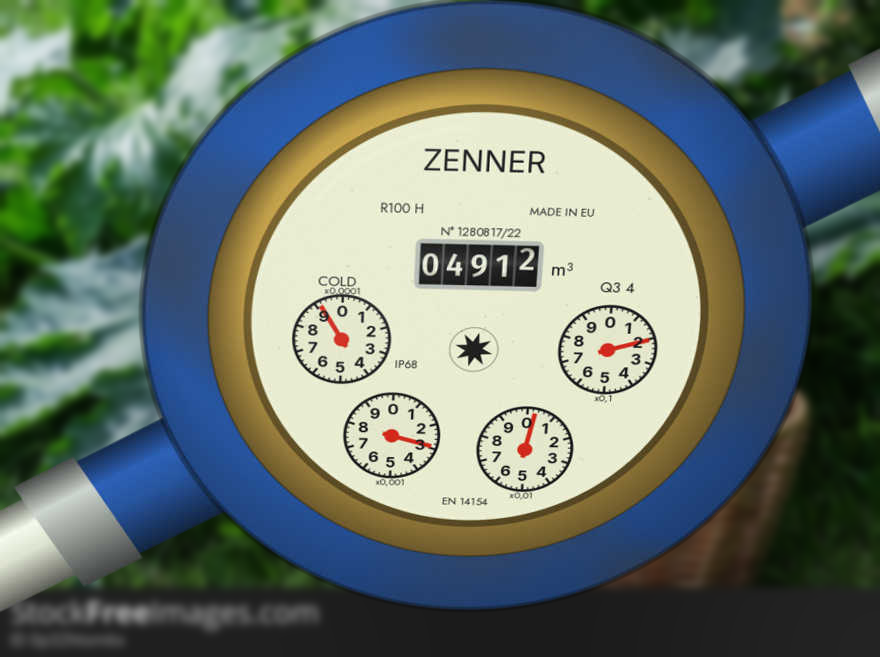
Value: 4912.2029 m³
